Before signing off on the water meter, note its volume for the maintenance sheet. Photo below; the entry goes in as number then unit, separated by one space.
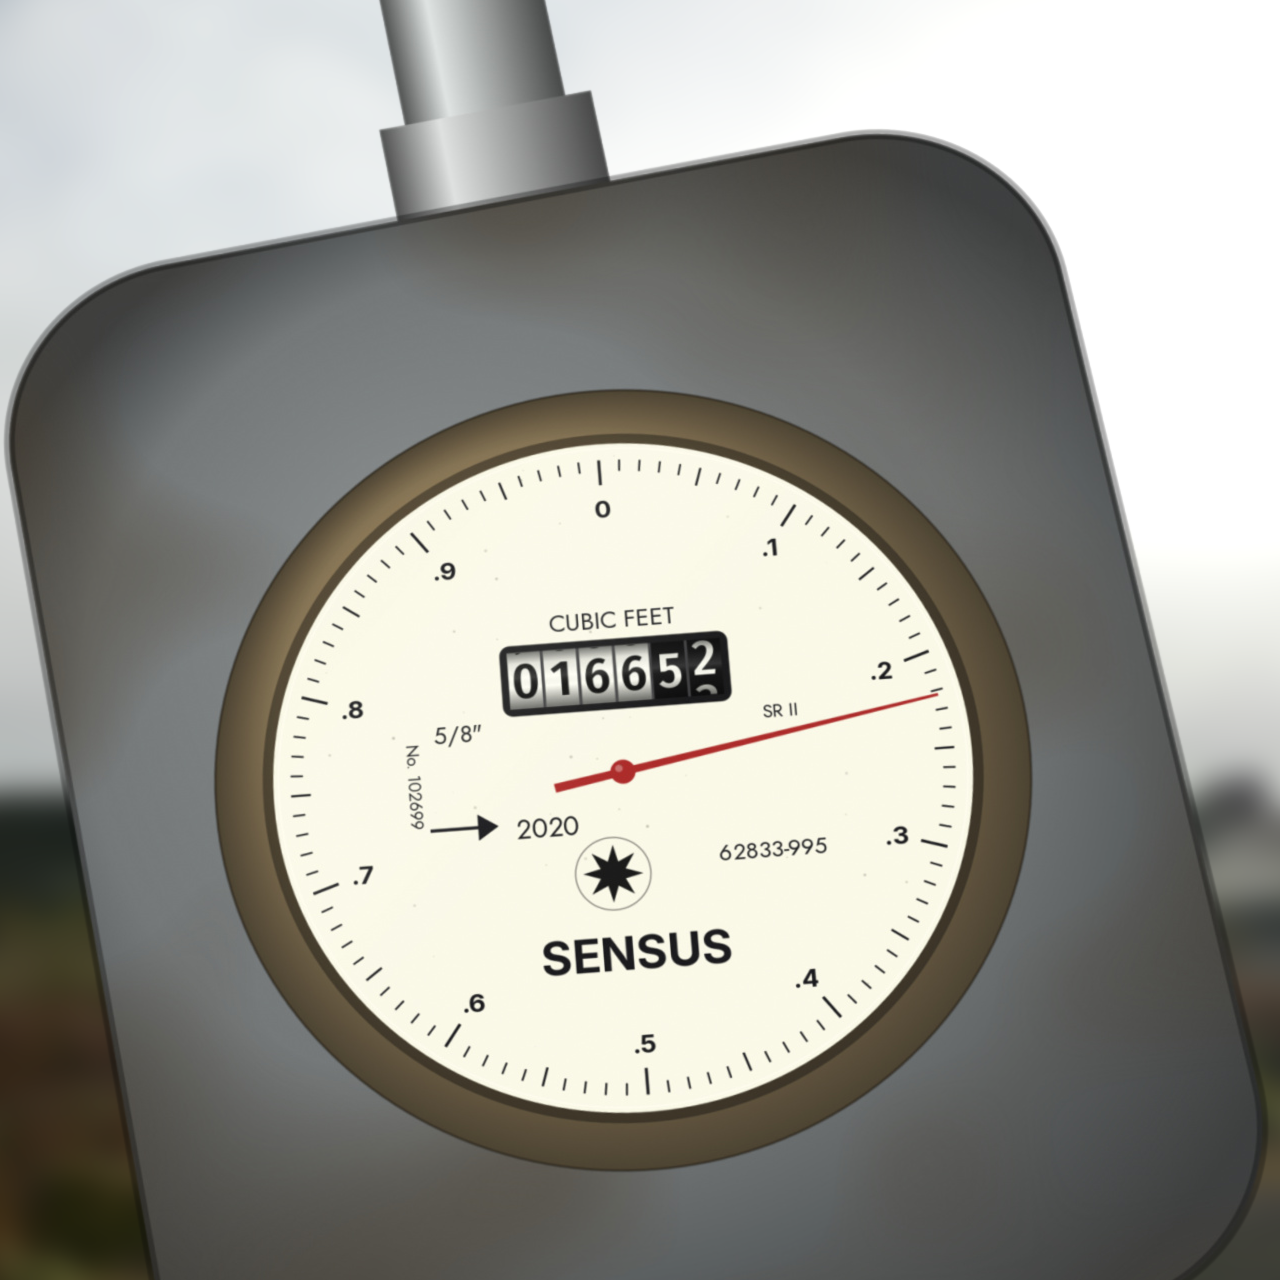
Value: 16652.22 ft³
